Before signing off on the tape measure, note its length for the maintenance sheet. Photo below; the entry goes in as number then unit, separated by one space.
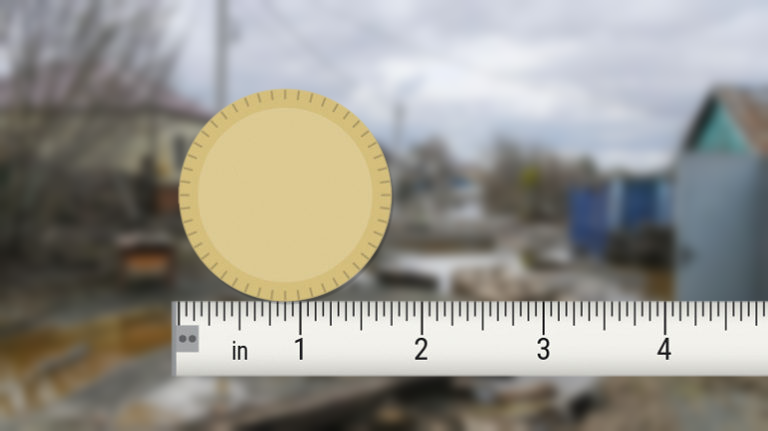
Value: 1.75 in
